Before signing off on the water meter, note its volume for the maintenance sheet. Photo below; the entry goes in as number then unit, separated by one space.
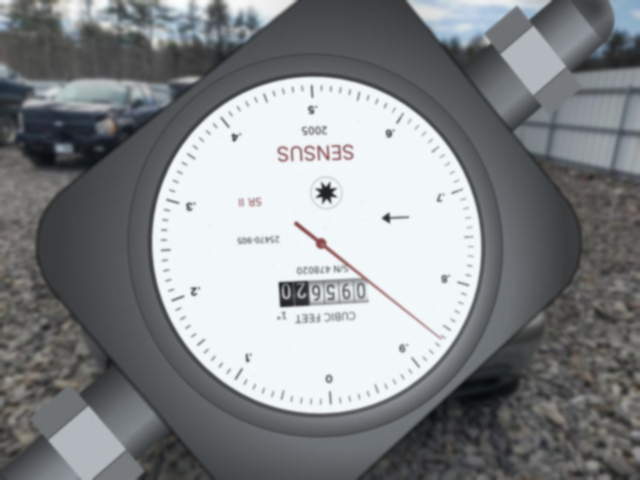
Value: 95619.86 ft³
